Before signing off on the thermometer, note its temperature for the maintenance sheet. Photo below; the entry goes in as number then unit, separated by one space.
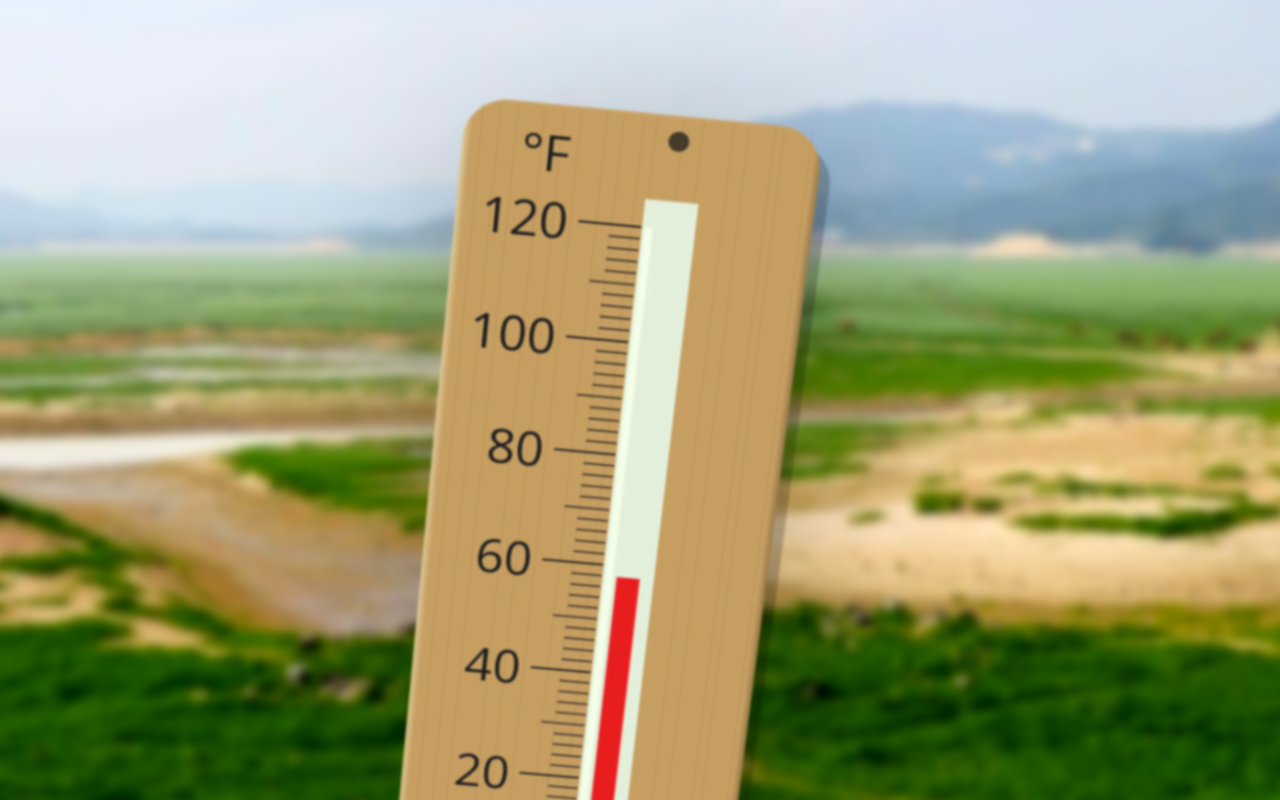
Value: 58 °F
